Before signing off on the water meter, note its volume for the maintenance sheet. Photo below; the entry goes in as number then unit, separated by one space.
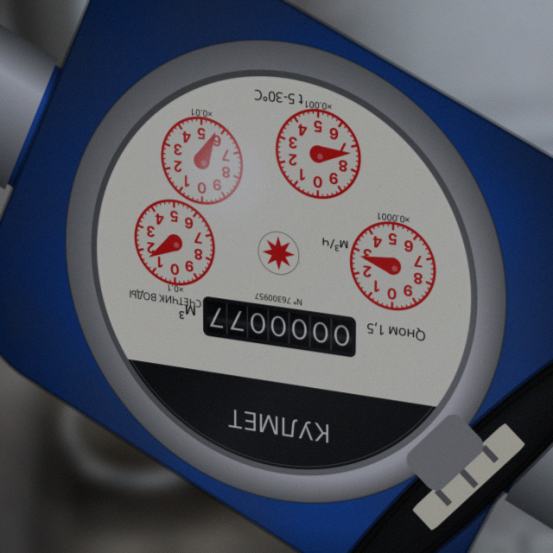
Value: 77.1572 m³
